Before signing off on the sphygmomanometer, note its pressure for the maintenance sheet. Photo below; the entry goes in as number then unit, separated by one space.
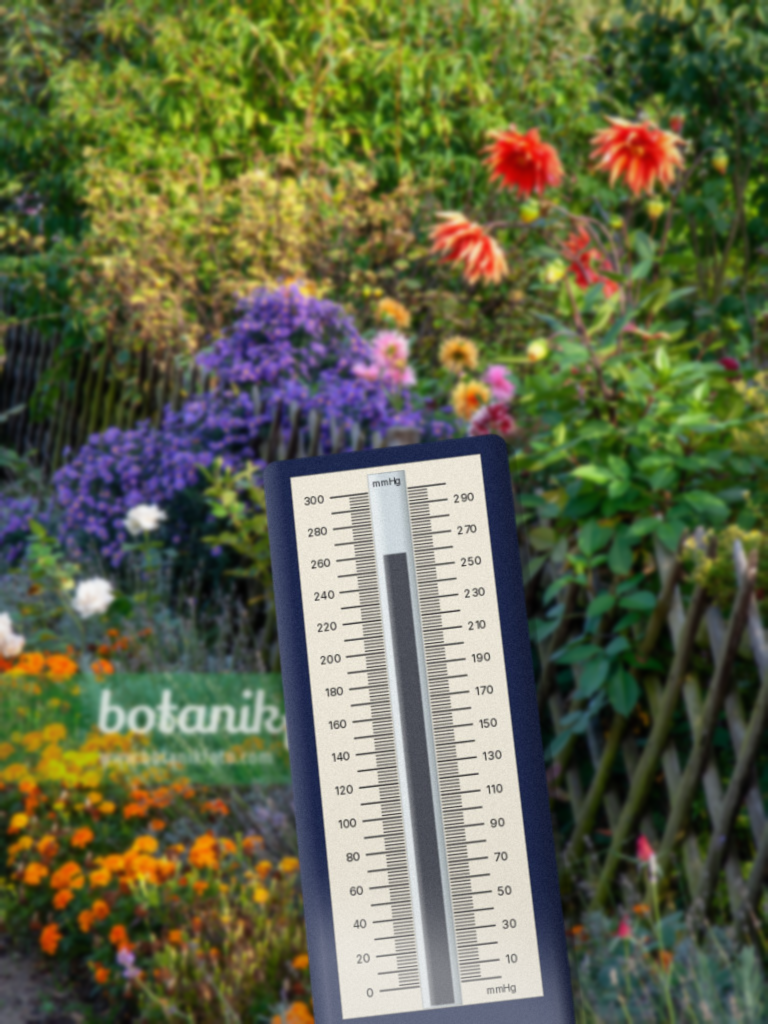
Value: 260 mmHg
